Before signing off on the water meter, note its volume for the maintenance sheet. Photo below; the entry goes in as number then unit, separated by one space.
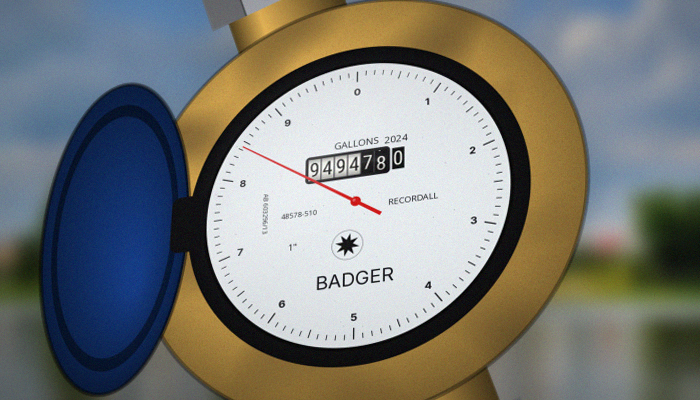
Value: 9494778.4 gal
